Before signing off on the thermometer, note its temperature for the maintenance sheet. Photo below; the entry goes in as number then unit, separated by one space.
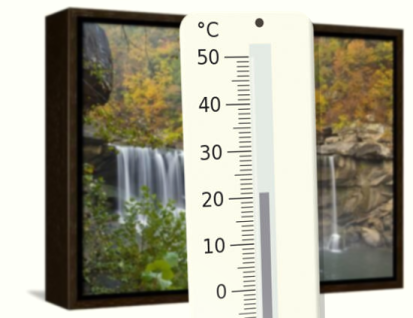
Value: 21 °C
